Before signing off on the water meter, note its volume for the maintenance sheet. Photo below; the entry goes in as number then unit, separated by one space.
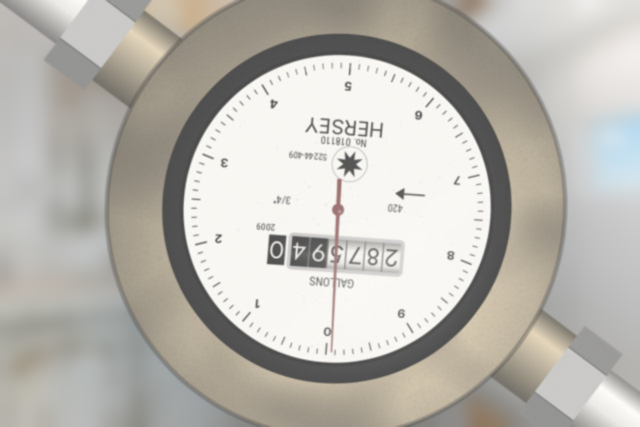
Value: 2875939.9 gal
